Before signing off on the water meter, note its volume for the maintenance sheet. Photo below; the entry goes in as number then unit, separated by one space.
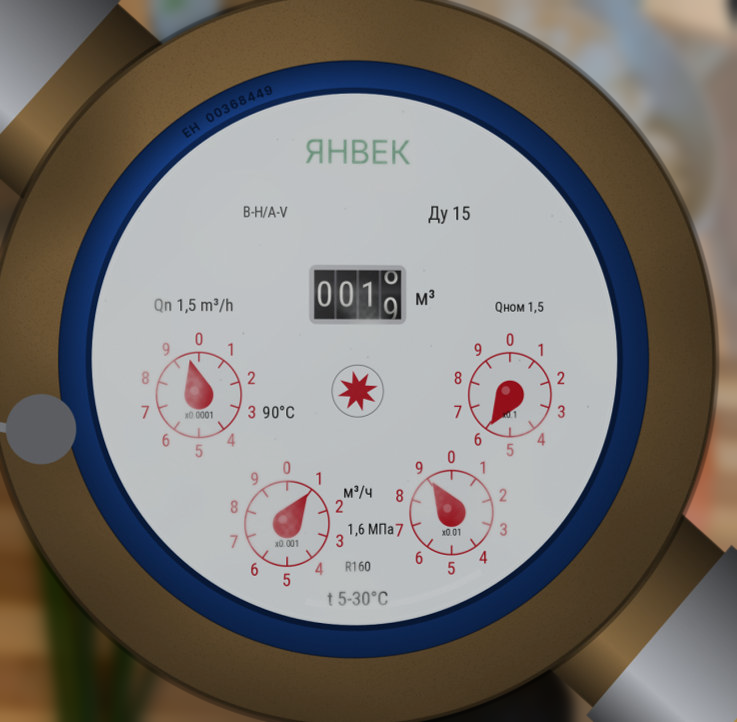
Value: 18.5909 m³
